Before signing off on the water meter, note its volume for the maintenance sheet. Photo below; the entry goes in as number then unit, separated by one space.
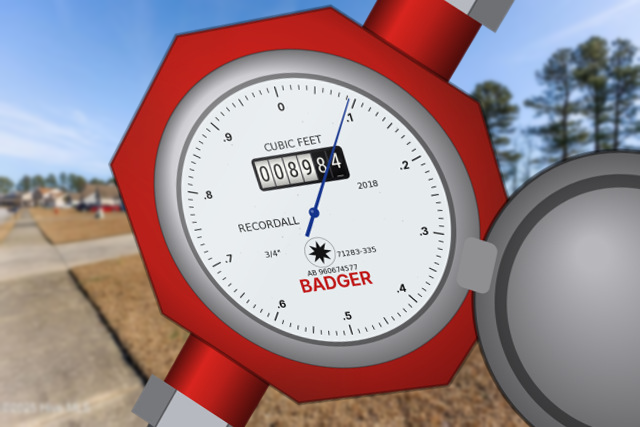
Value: 8984.09 ft³
